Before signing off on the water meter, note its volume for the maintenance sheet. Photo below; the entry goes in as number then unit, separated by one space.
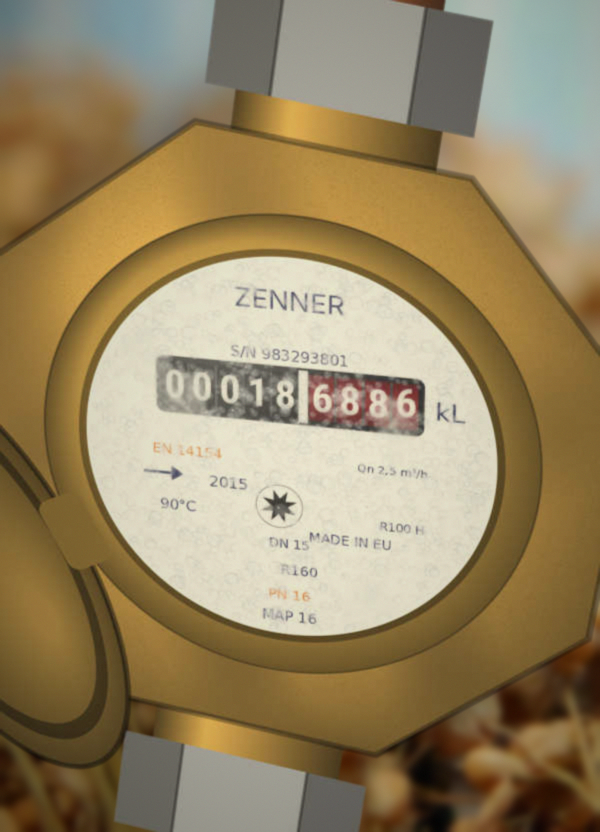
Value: 18.6886 kL
